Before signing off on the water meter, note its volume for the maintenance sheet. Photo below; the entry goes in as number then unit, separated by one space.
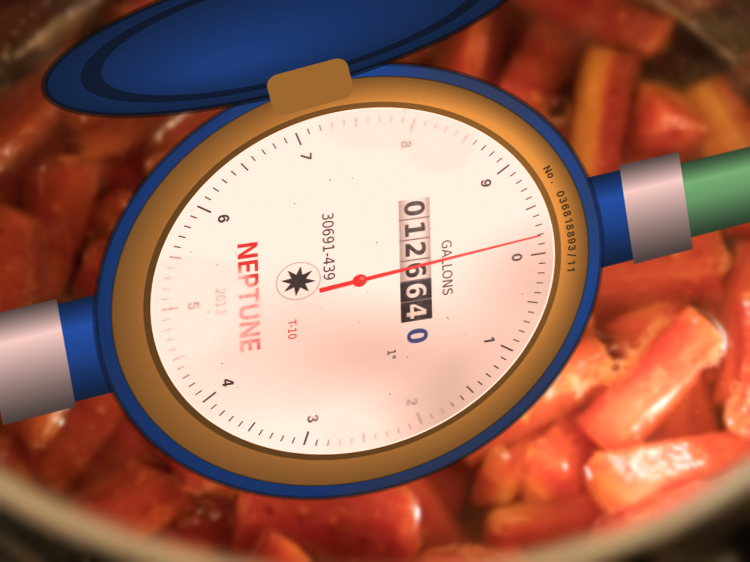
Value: 126639.8 gal
